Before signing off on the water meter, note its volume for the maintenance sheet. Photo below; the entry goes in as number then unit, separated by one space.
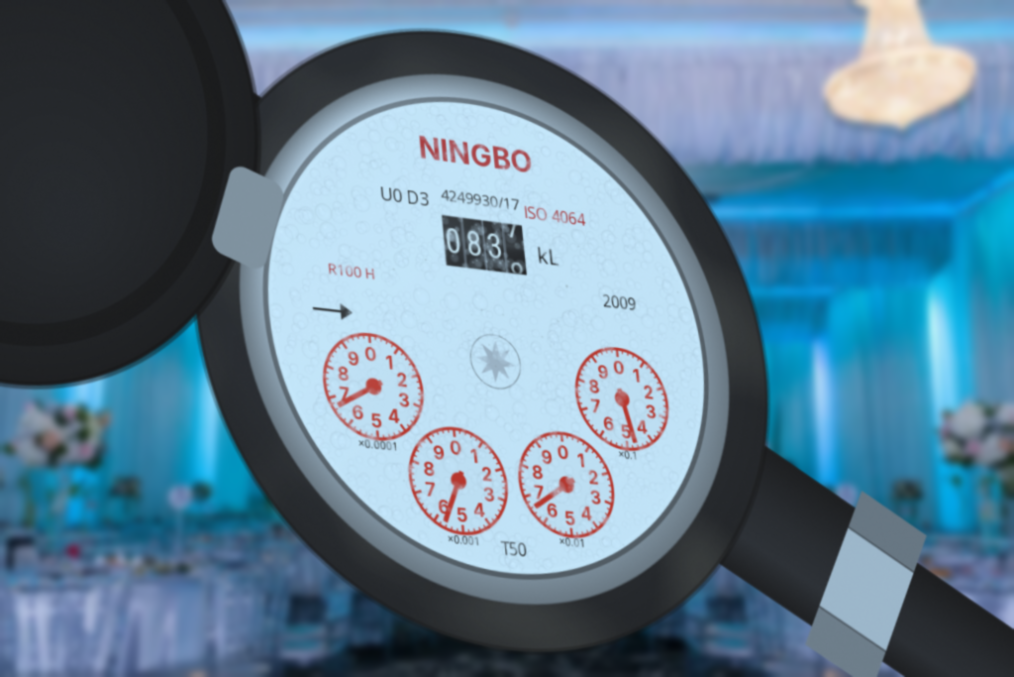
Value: 837.4656 kL
